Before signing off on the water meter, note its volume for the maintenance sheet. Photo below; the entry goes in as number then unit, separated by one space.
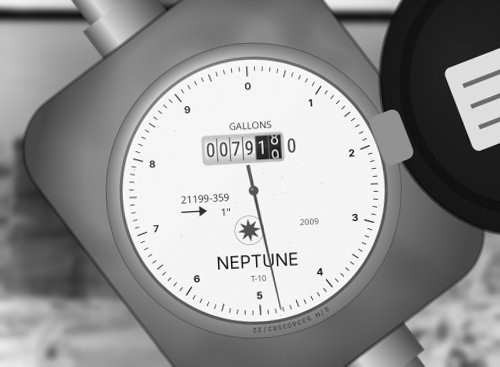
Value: 79184.7 gal
